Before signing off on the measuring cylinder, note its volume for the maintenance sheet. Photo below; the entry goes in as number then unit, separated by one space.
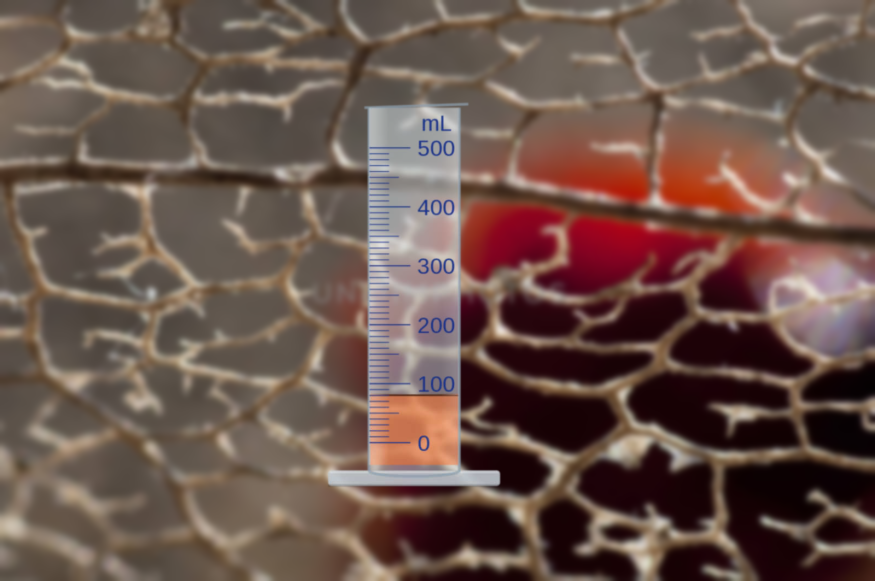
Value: 80 mL
